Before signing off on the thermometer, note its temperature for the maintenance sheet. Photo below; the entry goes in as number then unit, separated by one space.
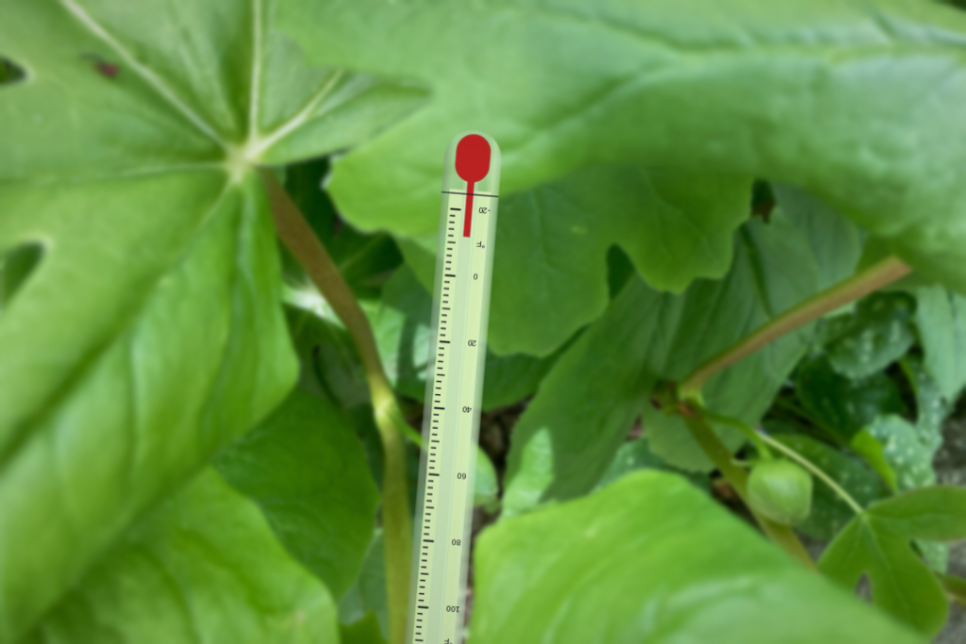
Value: -12 °F
